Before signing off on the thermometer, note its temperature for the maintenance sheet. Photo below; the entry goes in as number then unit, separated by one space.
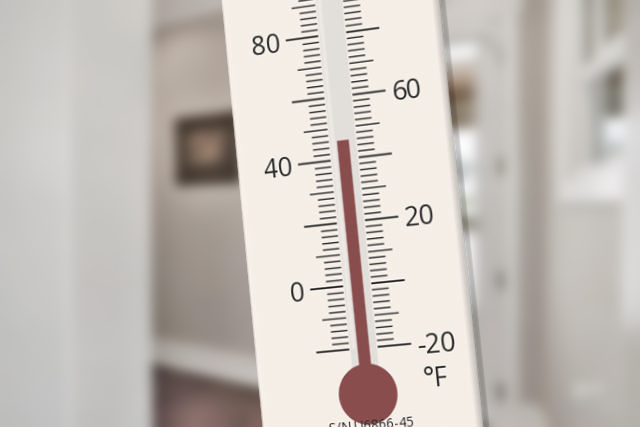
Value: 46 °F
